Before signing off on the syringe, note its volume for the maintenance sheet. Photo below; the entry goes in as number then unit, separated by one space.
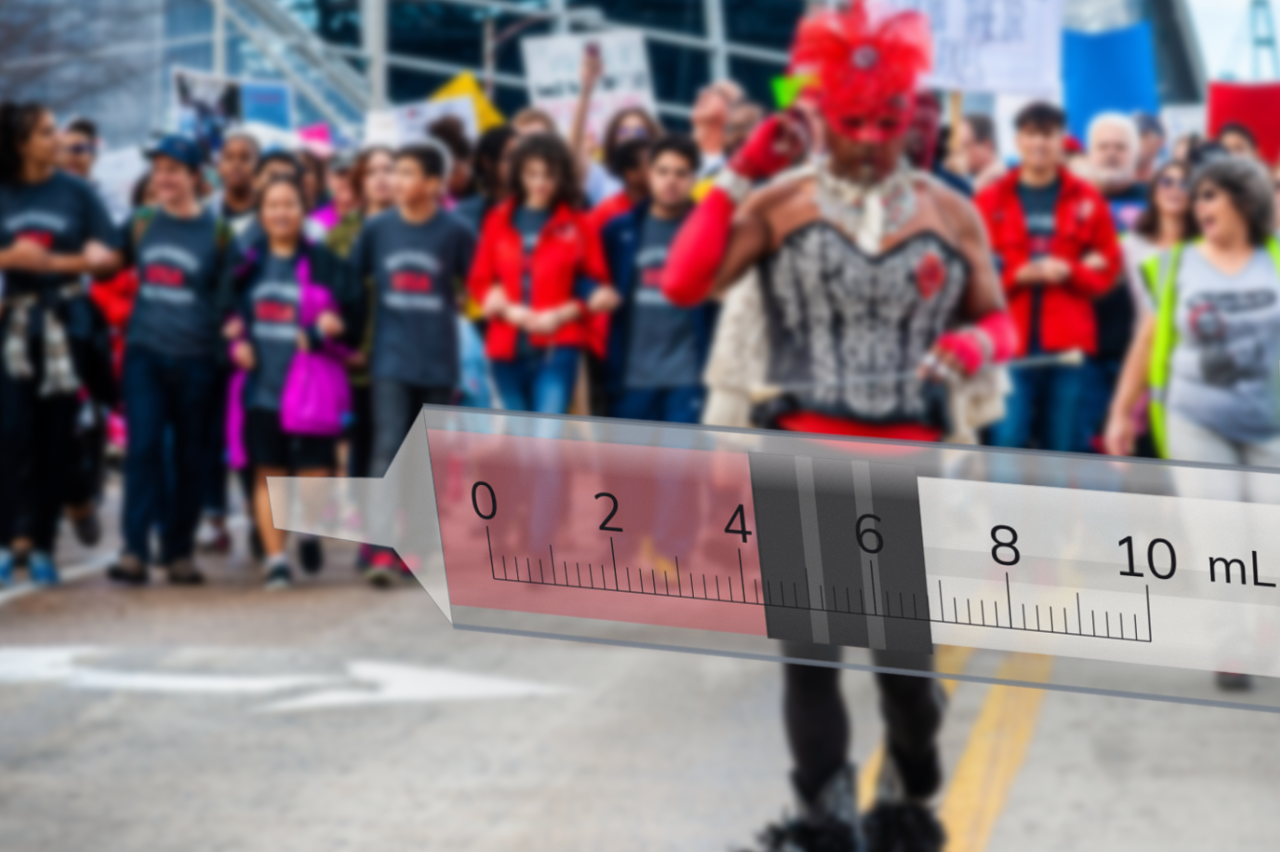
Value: 4.3 mL
